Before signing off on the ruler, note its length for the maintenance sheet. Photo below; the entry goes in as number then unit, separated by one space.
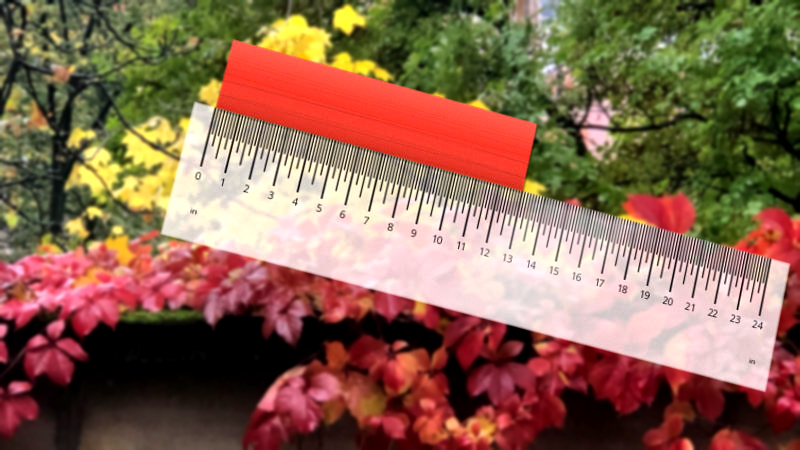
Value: 13 in
